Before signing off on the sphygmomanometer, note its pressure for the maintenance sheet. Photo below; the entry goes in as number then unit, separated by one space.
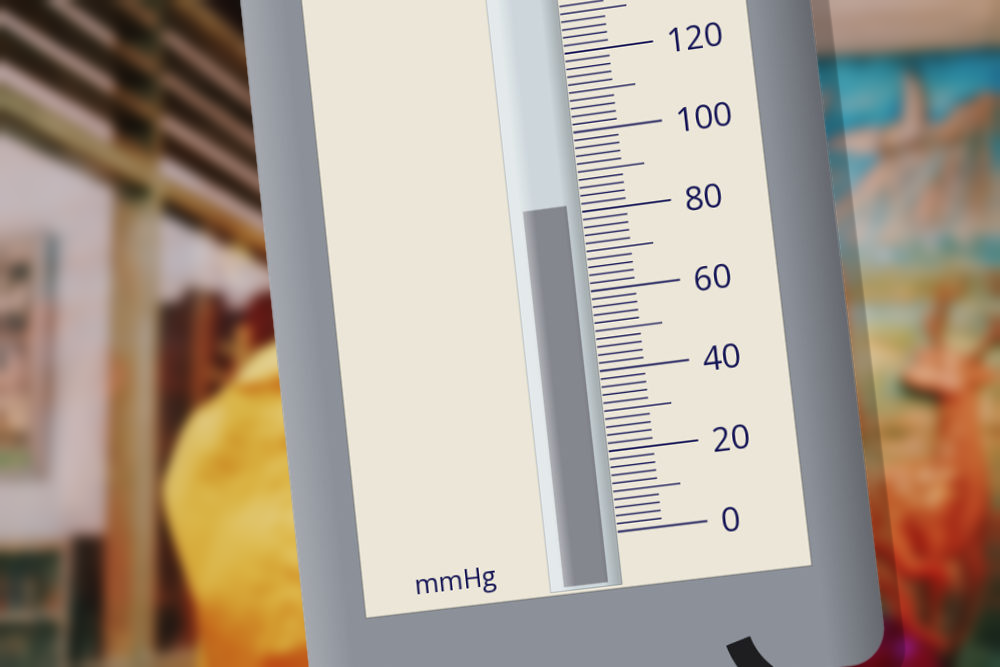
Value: 82 mmHg
